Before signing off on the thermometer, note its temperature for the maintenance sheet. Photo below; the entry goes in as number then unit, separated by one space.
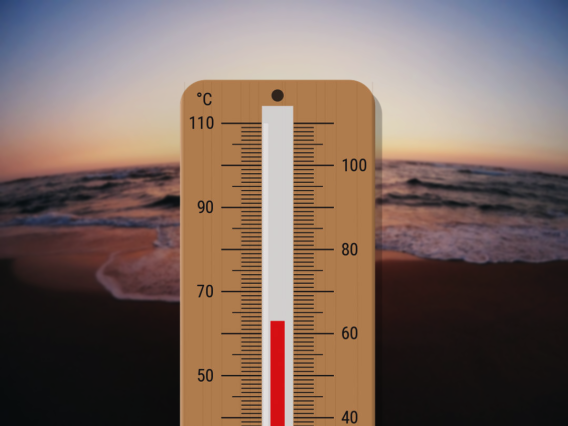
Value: 63 °C
